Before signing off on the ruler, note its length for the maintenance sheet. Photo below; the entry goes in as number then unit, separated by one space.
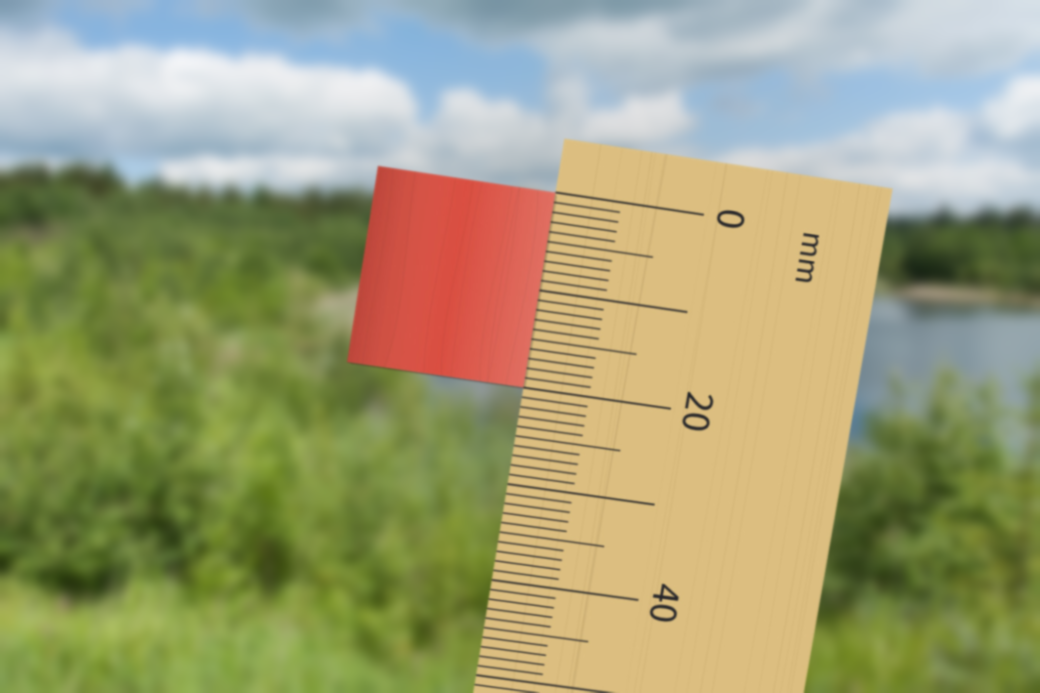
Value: 20 mm
